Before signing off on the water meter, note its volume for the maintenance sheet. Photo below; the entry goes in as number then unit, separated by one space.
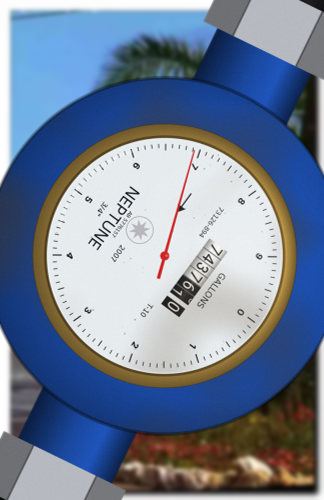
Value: 7437606.9 gal
